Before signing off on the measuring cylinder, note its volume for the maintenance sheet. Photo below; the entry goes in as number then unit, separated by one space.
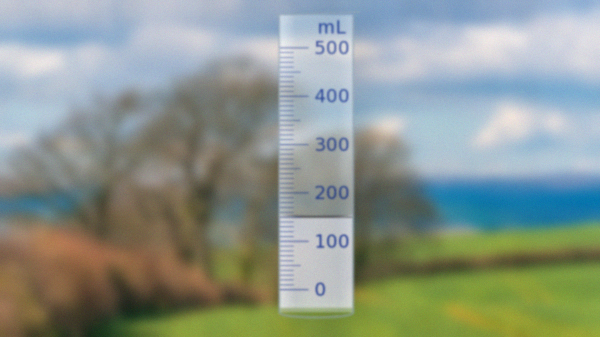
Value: 150 mL
